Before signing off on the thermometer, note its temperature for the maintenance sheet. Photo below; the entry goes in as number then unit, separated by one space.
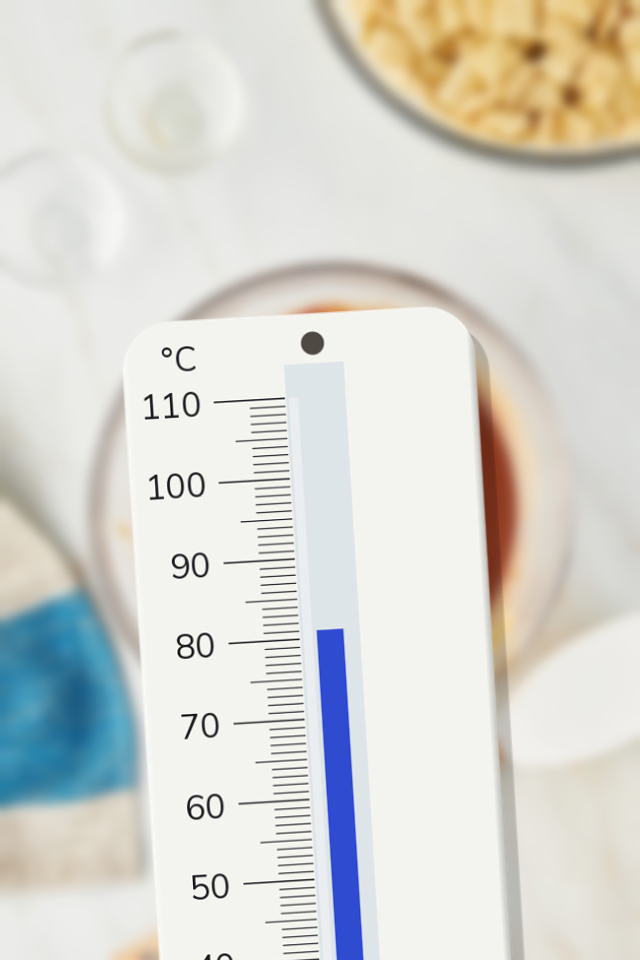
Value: 81 °C
